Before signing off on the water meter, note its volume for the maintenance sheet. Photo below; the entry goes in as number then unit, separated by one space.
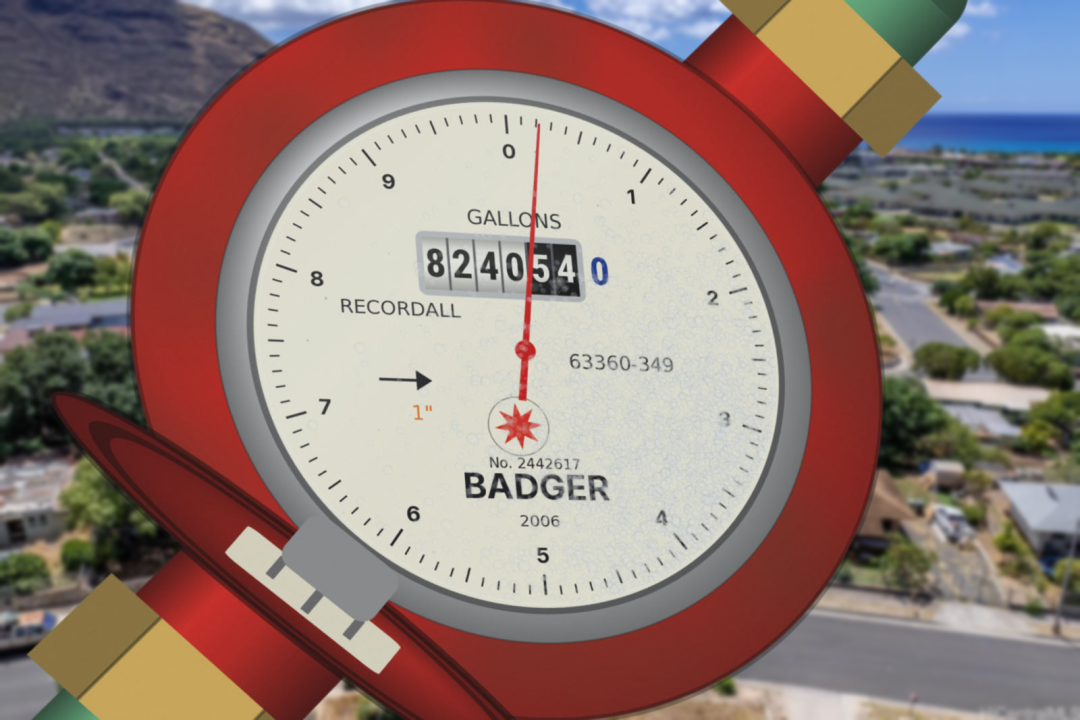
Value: 8240540.2 gal
